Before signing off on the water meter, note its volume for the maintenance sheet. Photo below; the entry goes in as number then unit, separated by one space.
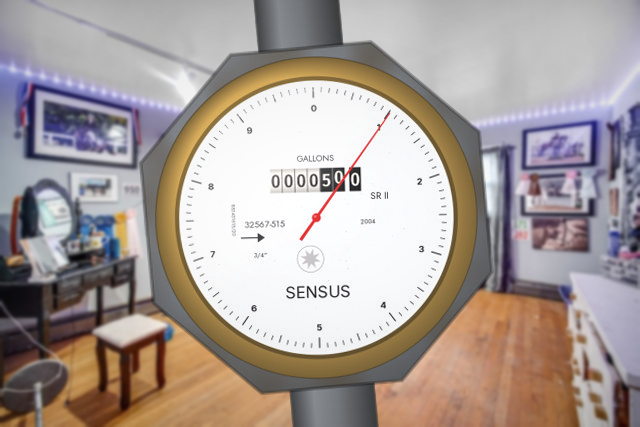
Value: 501.0 gal
